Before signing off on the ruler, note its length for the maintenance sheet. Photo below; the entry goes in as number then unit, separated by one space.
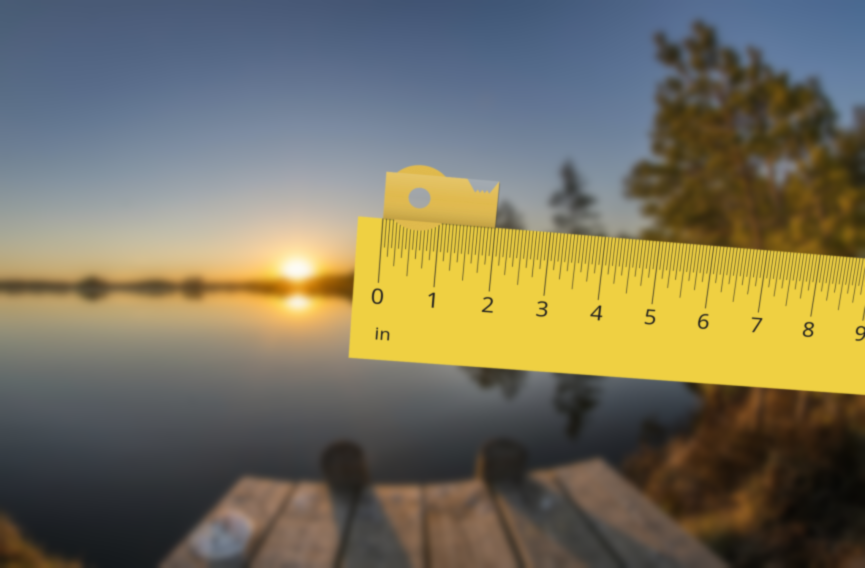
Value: 2 in
